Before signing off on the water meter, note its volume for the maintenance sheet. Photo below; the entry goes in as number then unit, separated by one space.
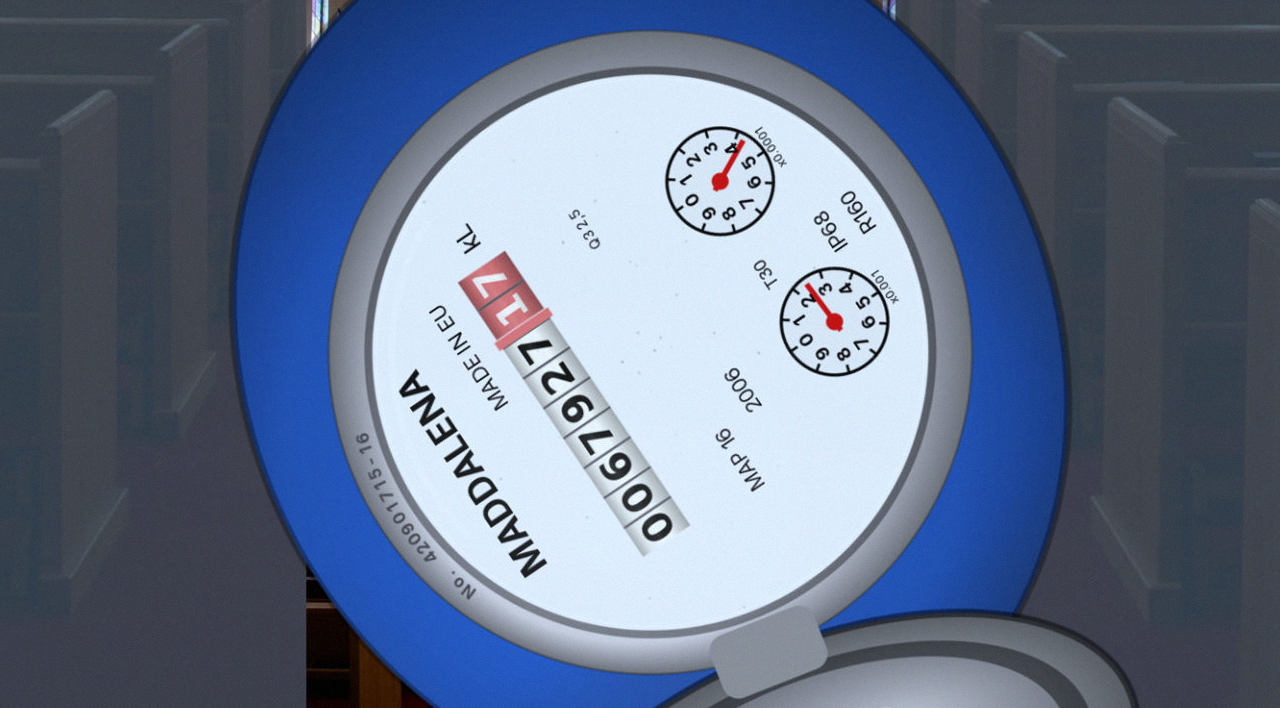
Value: 67927.1724 kL
